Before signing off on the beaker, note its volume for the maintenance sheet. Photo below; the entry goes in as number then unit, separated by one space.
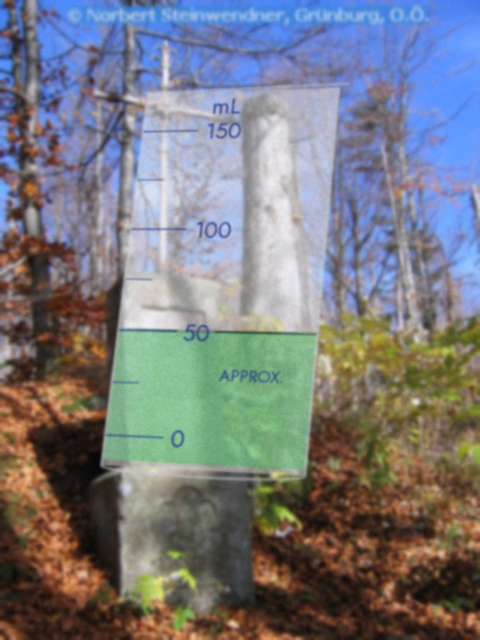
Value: 50 mL
